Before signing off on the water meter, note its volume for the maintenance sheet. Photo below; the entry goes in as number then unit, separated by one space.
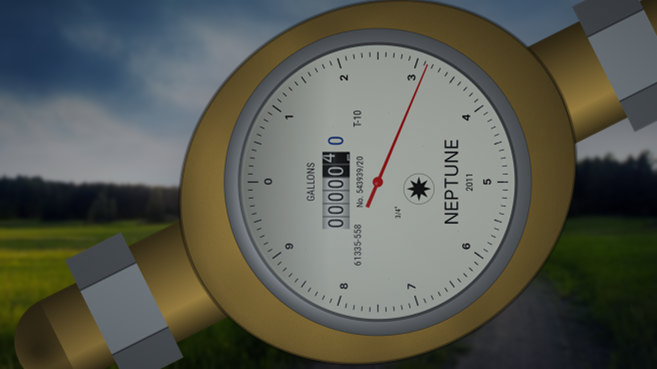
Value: 43.1 gal
